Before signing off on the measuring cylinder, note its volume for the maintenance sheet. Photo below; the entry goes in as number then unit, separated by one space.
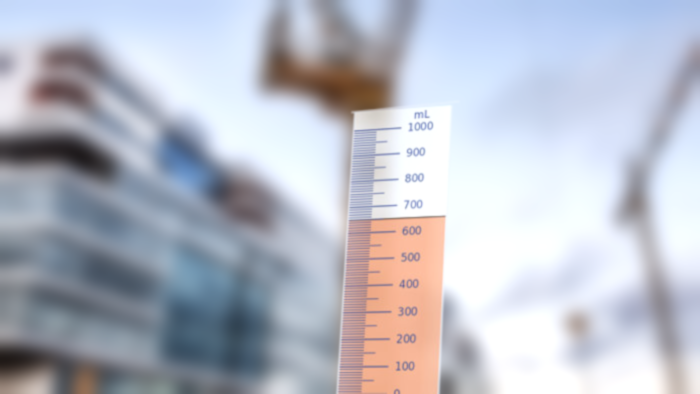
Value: 650 mL
